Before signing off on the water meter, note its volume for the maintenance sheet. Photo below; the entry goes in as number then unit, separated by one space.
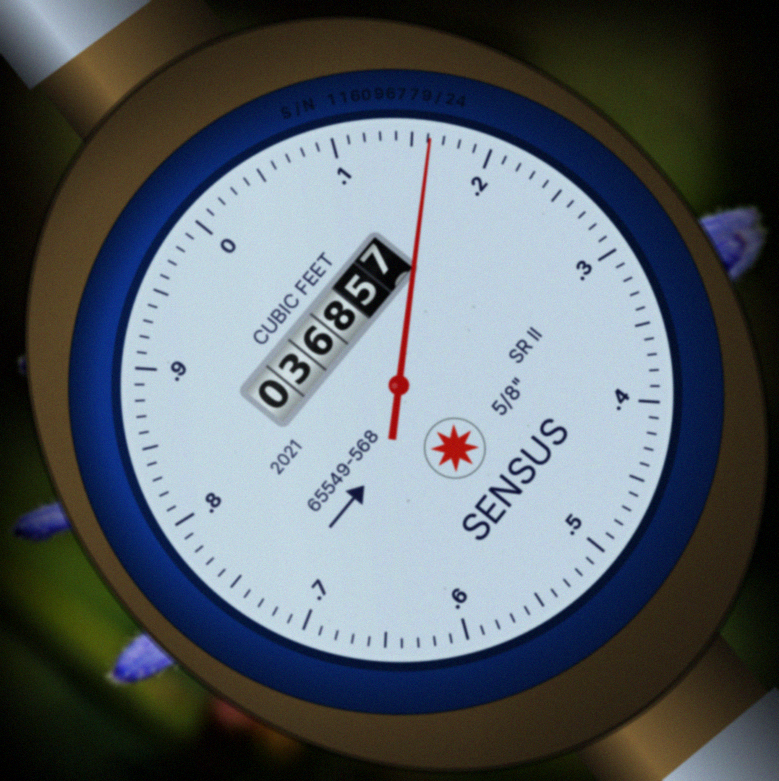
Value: 36857.16 ft³
